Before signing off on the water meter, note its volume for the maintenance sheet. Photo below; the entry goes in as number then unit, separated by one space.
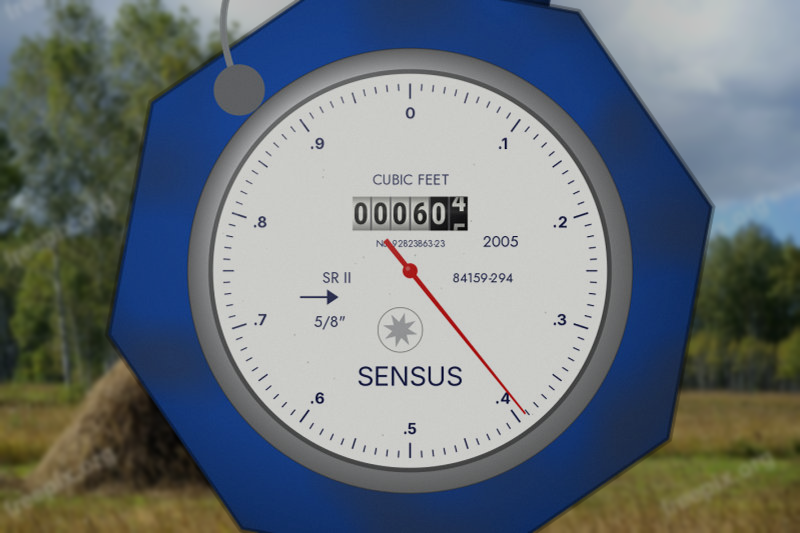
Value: 604.39 ft³
